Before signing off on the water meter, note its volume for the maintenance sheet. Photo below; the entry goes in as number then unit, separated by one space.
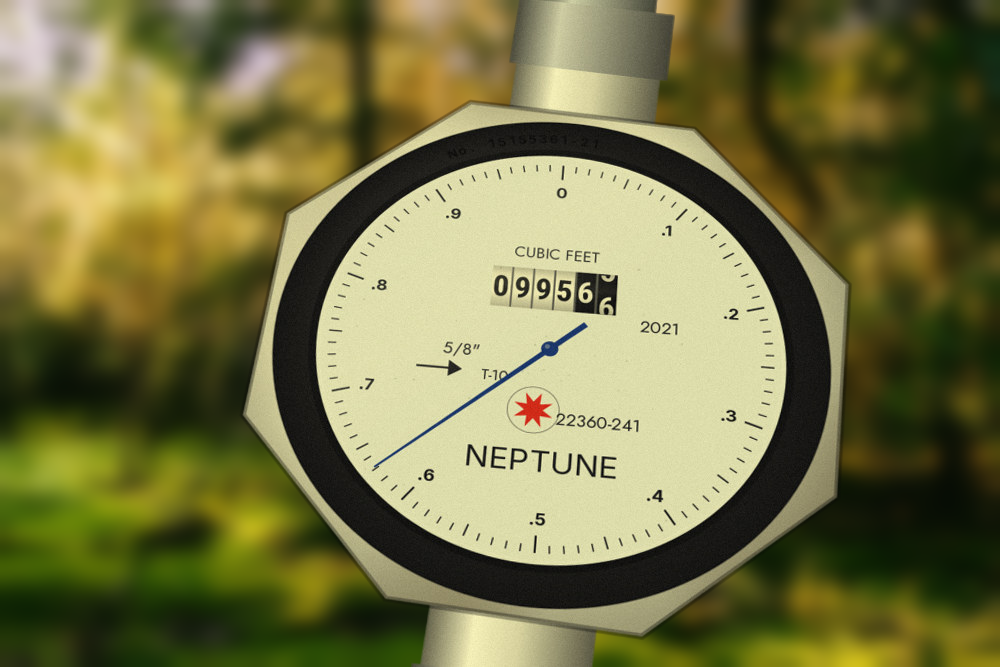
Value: 99565.63 ft³
